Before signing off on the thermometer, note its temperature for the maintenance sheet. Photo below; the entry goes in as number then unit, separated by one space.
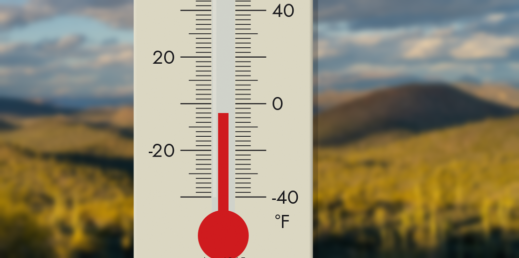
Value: -4 °F
